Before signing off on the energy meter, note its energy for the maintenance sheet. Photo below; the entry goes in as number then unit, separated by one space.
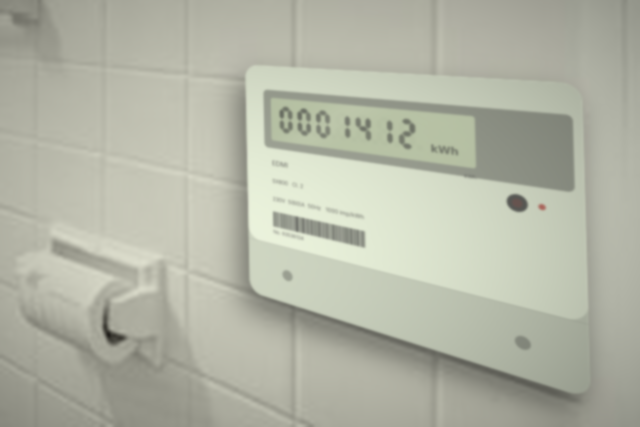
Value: 1412 kWh
